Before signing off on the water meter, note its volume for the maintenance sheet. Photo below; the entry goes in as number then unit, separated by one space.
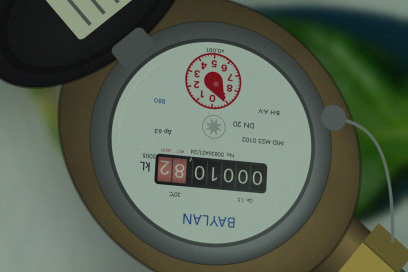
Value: 10.819 kL
